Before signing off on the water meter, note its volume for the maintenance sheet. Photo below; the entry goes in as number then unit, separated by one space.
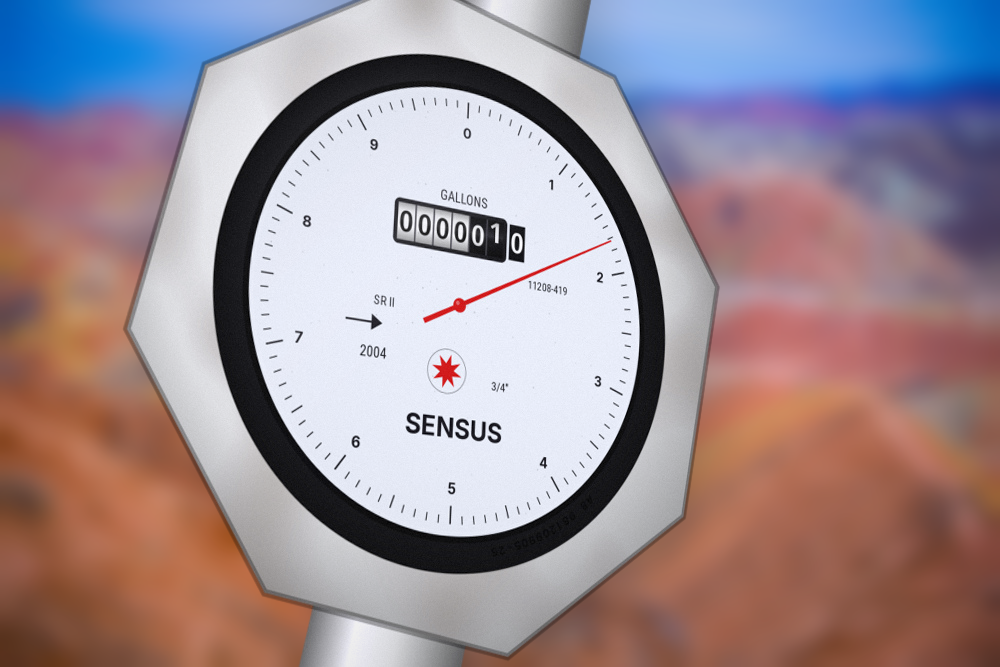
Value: 11.7 gal
